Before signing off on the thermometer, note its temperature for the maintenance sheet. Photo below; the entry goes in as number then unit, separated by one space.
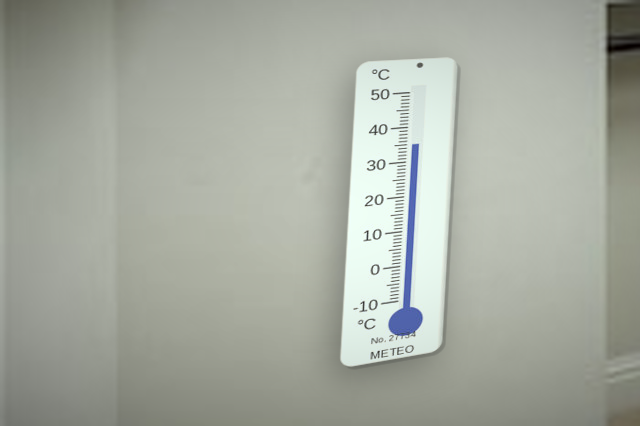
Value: 35 °C
